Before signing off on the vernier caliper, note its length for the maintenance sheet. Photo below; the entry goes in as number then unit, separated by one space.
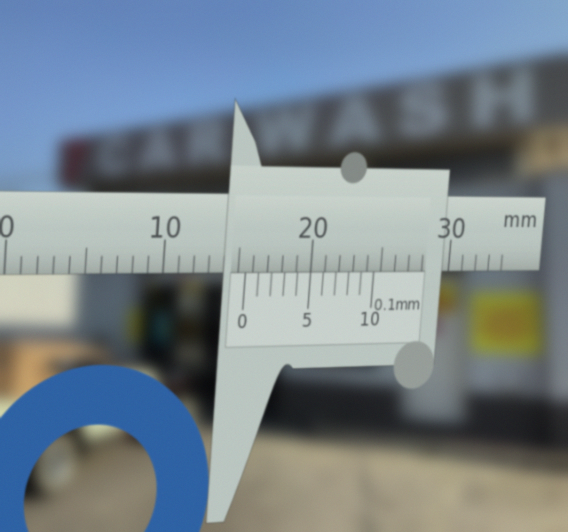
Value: 15.5 mm
